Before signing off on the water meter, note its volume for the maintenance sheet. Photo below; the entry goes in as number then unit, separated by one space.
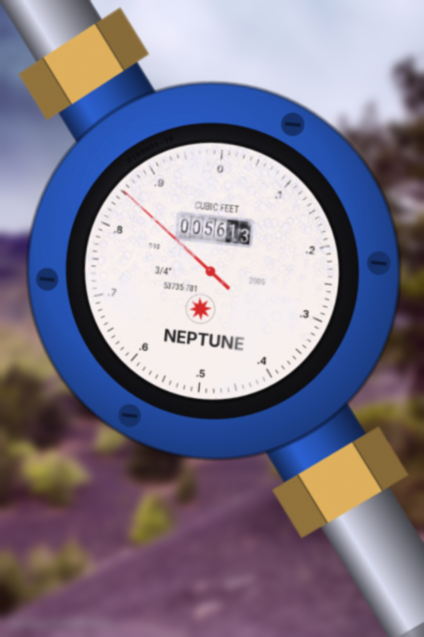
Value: 5612.85 ft³
